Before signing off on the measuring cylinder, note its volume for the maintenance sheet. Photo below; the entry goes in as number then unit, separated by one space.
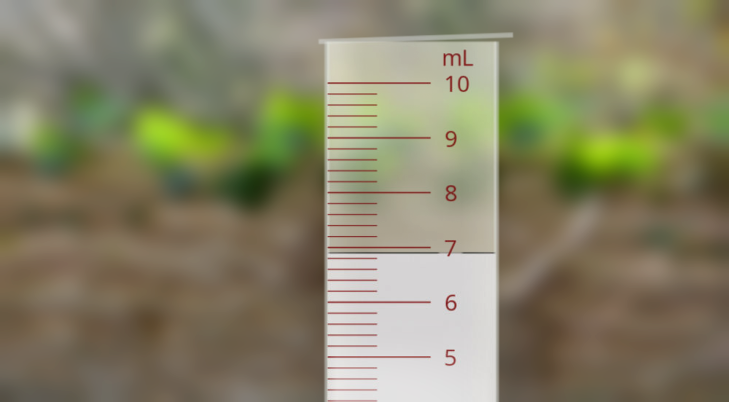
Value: 6.9 mL
